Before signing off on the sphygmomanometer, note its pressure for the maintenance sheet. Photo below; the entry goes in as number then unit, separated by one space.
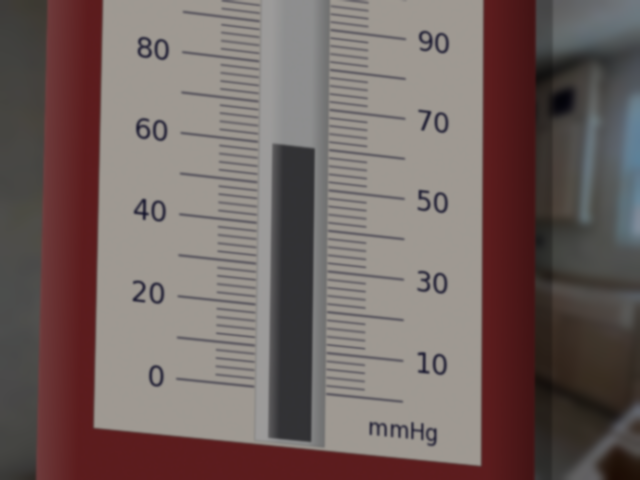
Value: 60 mmHg
